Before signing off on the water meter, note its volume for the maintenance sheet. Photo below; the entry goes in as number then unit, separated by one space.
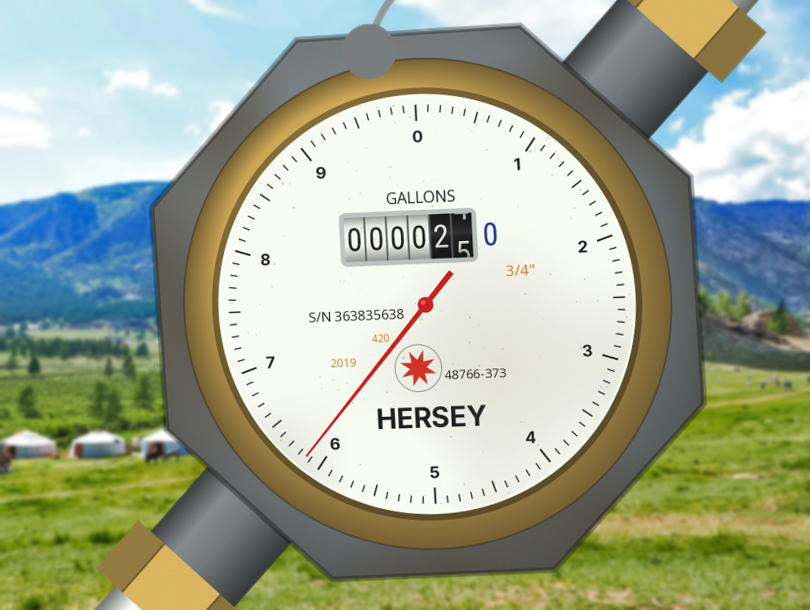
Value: 246.1 gal
